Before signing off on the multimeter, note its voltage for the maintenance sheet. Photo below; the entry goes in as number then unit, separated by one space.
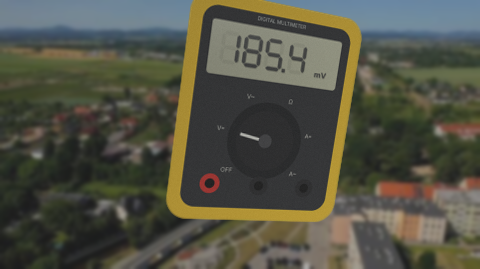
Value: 185.4 mV
